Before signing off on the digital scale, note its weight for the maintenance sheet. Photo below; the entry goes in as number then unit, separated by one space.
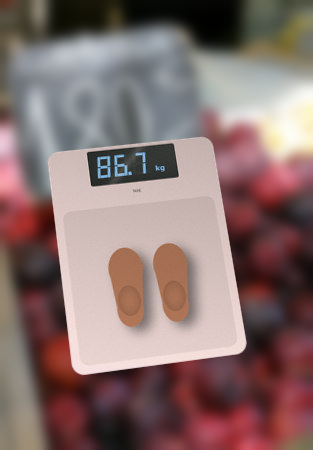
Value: 86.7 kg
